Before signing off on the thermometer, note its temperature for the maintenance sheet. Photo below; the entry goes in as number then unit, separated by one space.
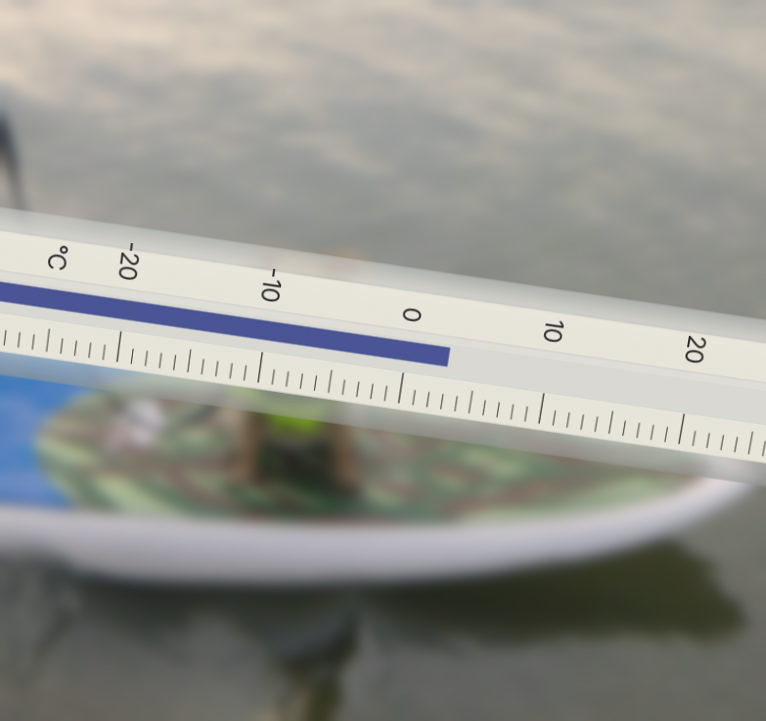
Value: 3 °C
